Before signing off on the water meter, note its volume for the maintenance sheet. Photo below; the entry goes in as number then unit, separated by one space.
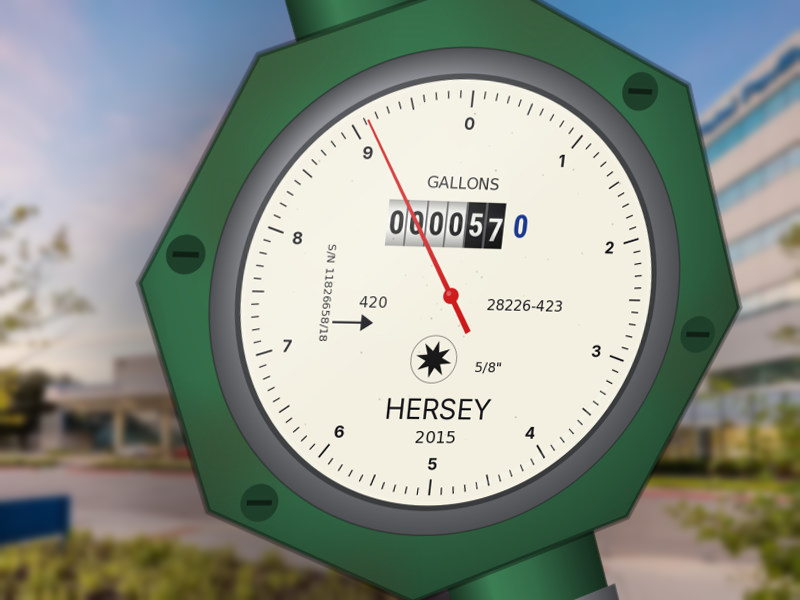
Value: 569.1 gal
